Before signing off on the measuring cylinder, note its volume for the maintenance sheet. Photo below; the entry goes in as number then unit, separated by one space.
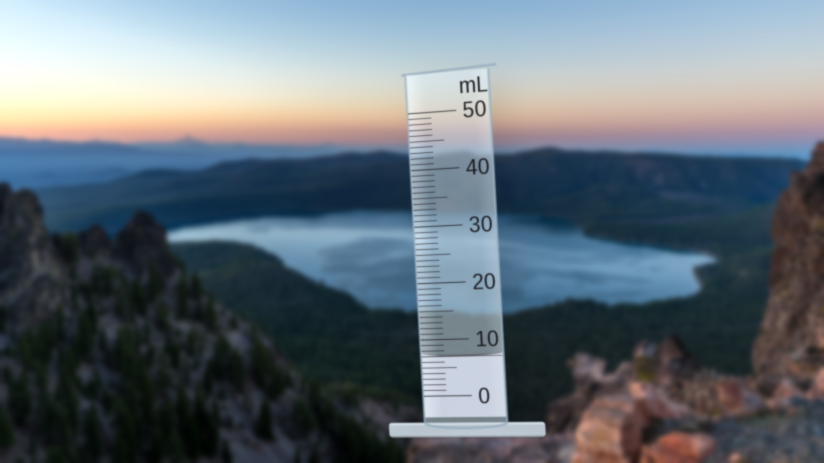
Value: 7 mL
